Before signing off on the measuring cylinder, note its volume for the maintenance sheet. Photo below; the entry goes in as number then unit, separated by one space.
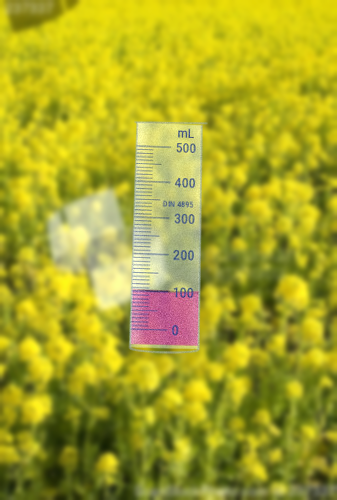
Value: 100 mL
